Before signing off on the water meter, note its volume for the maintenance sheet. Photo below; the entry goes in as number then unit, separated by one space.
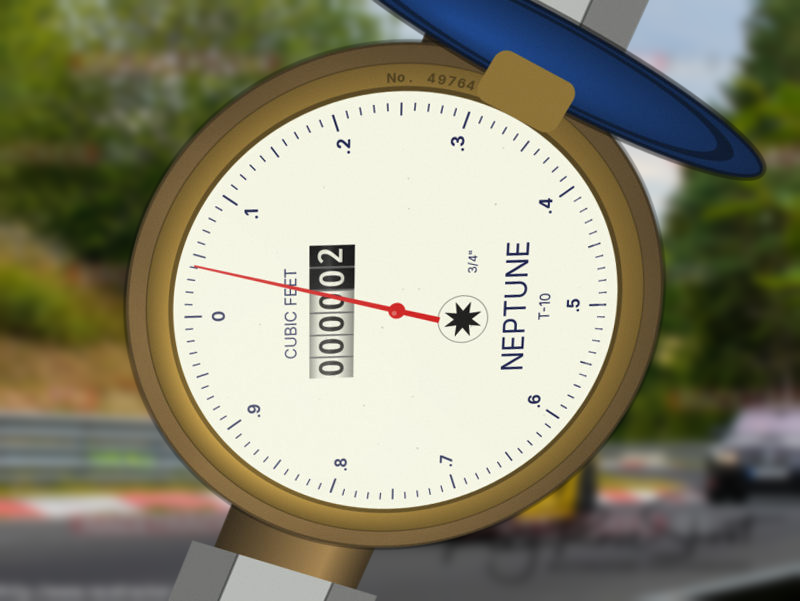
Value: 2.04 ft³
